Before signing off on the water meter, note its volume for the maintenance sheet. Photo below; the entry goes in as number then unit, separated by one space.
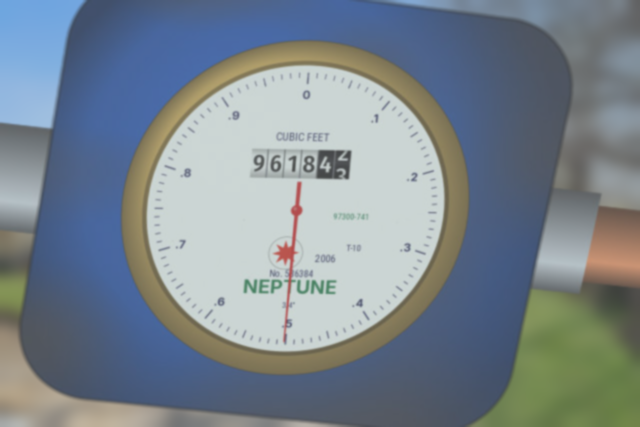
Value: 961842.50 ft³
